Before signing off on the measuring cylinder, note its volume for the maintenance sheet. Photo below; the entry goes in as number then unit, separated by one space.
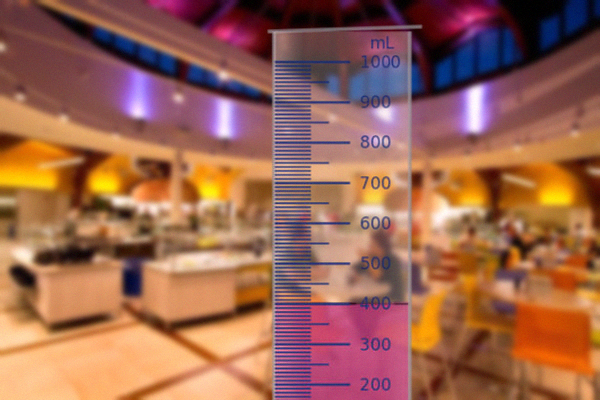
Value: 400 mL
